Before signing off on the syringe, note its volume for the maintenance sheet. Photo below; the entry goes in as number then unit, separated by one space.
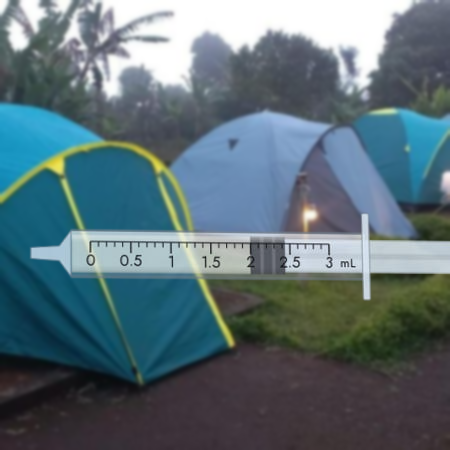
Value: 2 mL
